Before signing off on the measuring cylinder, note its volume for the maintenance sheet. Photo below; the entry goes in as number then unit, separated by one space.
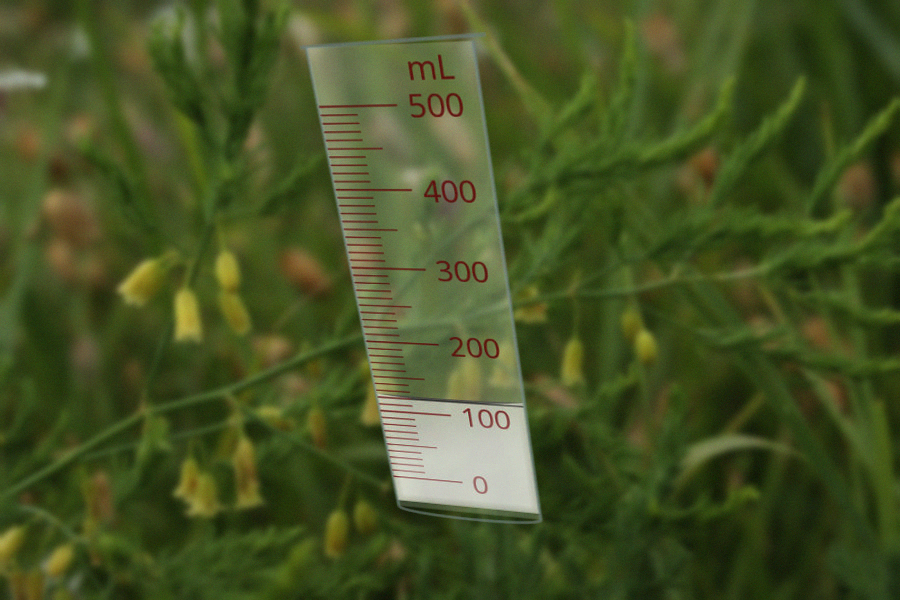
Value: 120 mL
